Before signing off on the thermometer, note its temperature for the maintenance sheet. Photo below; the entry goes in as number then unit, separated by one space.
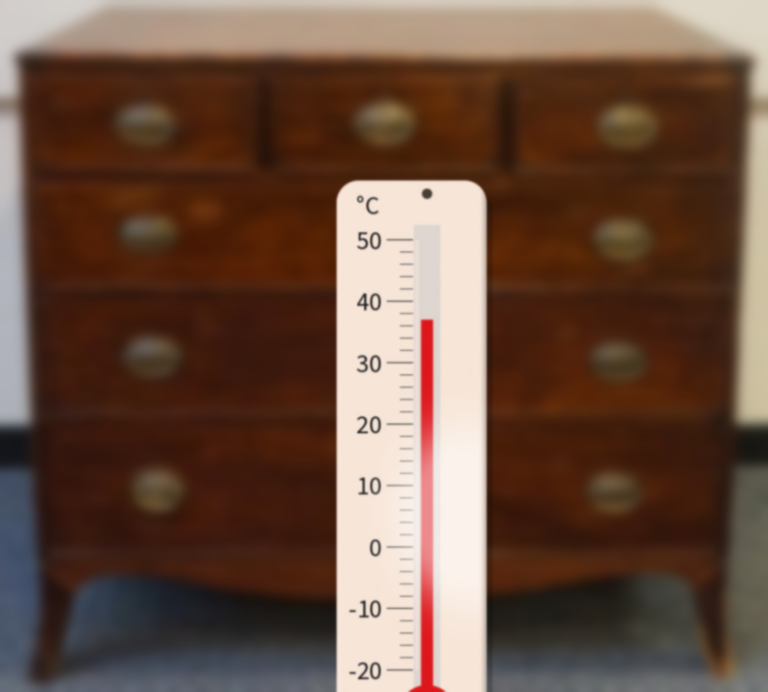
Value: 37 °C
